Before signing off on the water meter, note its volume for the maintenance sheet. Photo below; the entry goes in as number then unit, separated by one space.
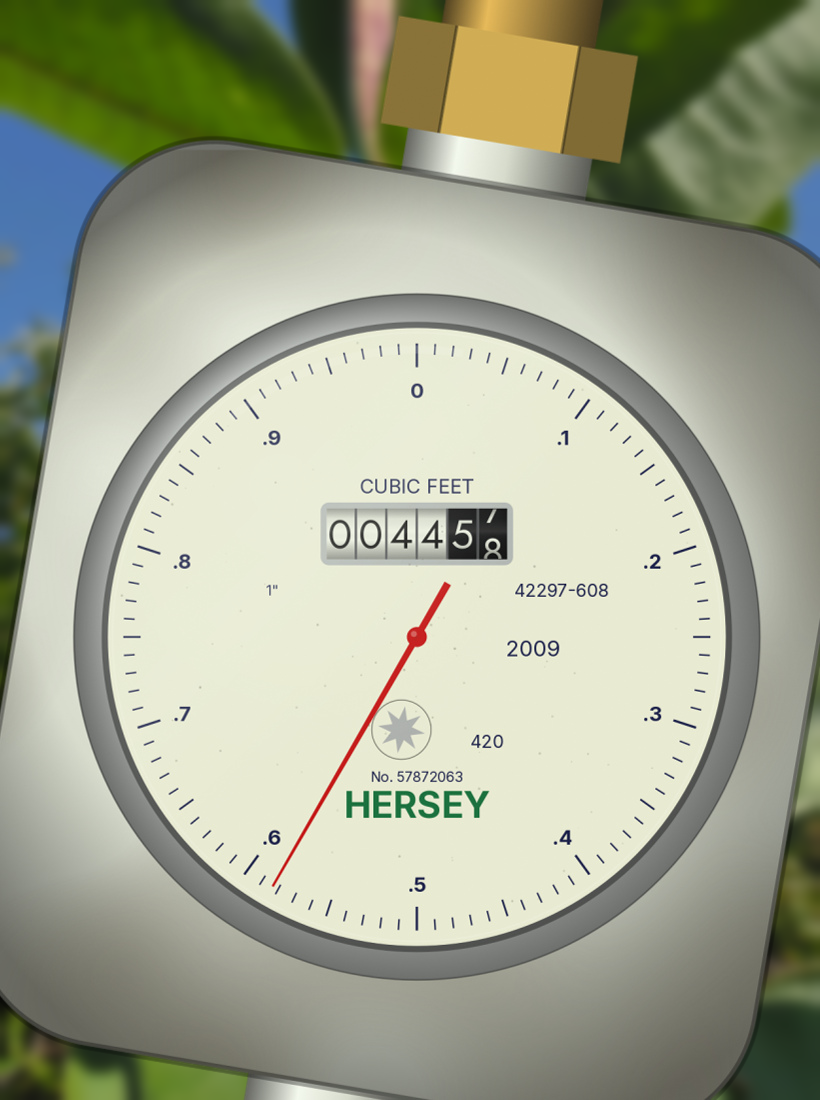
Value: 4457.58 ft³
